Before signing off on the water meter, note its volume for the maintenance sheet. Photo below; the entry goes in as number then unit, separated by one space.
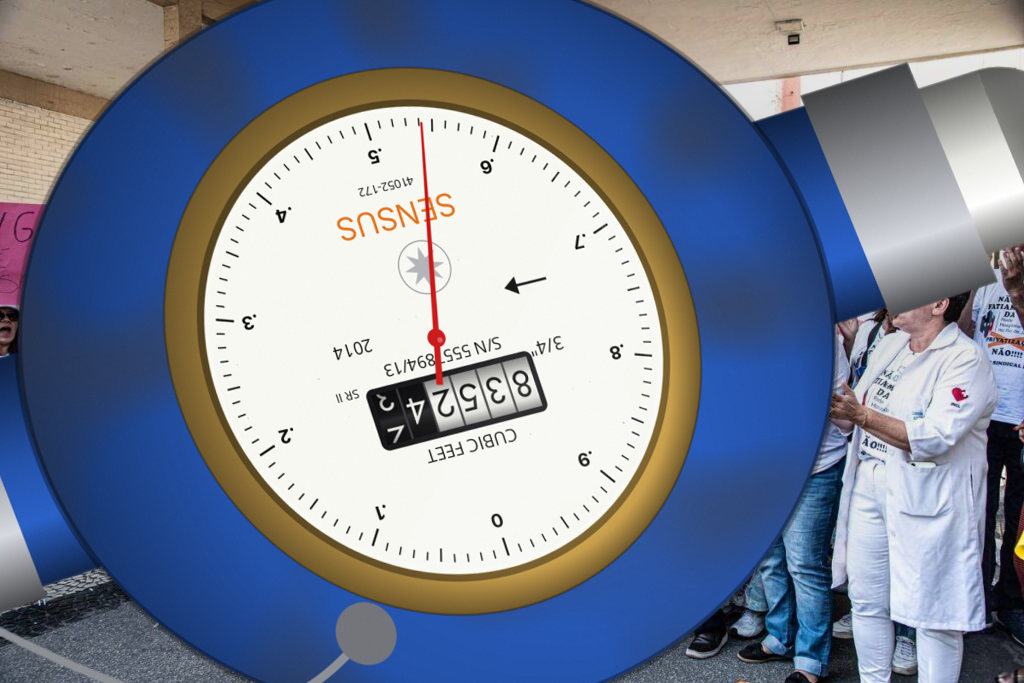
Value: 835242.54 ft³
